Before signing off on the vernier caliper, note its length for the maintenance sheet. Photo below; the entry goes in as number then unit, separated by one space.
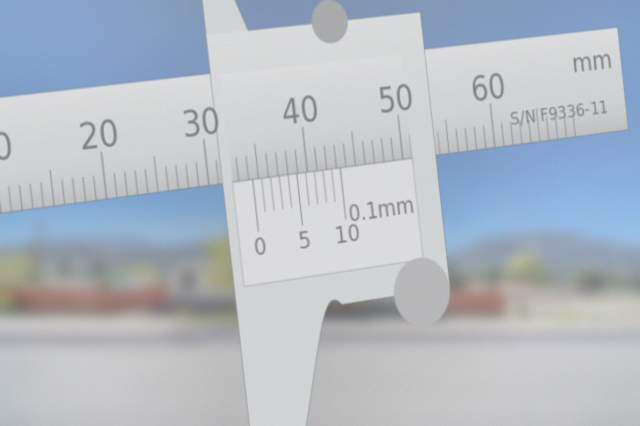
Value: 34.4 mm
